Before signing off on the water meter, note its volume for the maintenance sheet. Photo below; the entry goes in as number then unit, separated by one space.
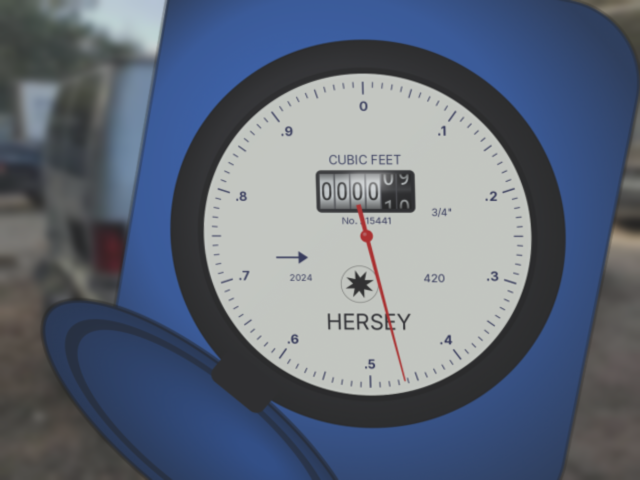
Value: 9.46 ft³
